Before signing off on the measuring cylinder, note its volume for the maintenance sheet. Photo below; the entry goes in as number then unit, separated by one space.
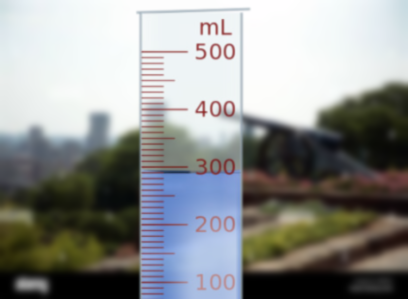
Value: 290 mL
